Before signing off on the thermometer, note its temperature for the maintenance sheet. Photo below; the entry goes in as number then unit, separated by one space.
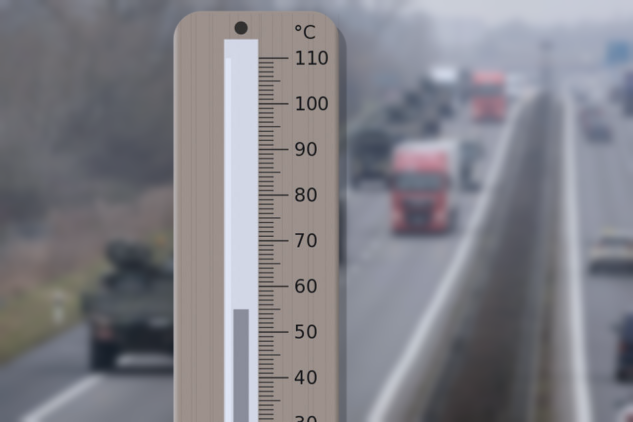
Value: 55 °C
